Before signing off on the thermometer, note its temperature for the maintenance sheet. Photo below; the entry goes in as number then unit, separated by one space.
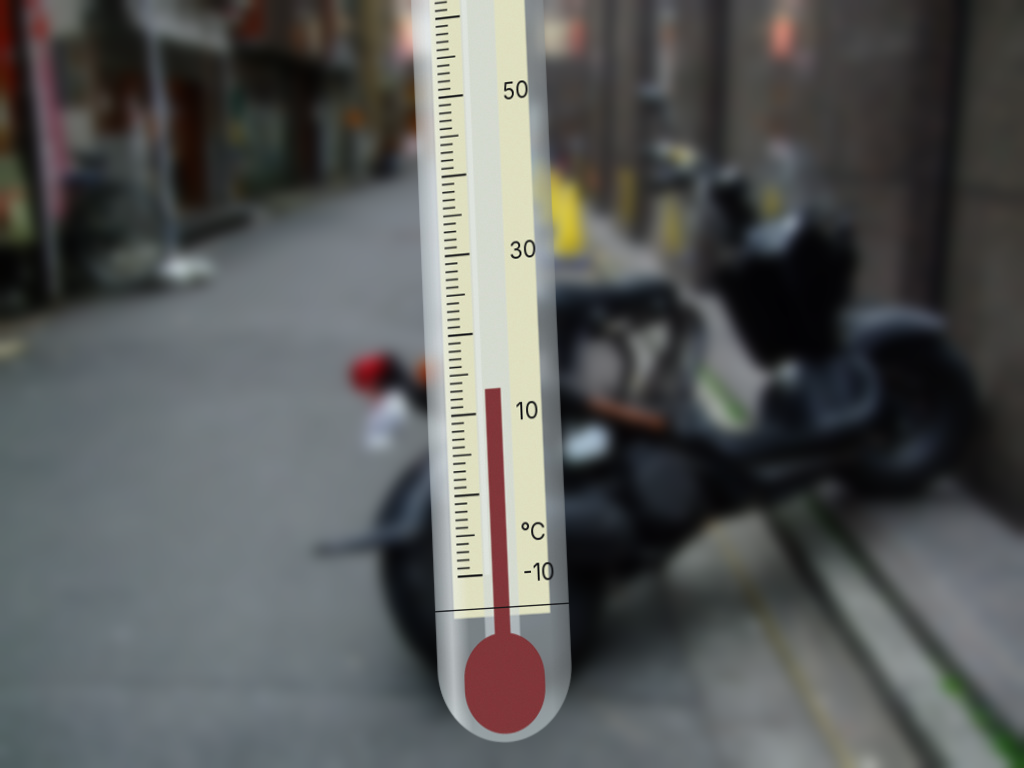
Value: 13 °C
